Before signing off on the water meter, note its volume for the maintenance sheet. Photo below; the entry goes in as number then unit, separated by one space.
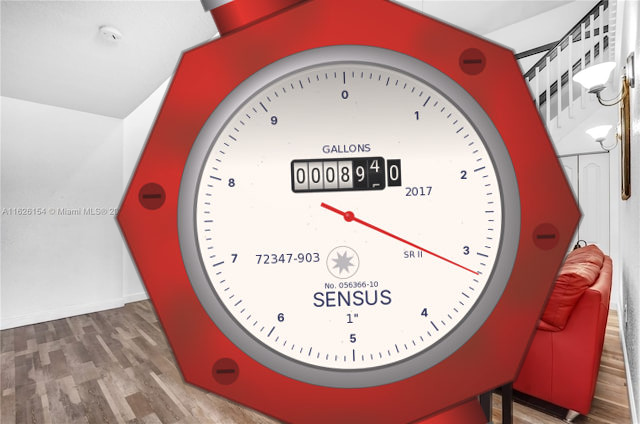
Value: 8943.2 gal
